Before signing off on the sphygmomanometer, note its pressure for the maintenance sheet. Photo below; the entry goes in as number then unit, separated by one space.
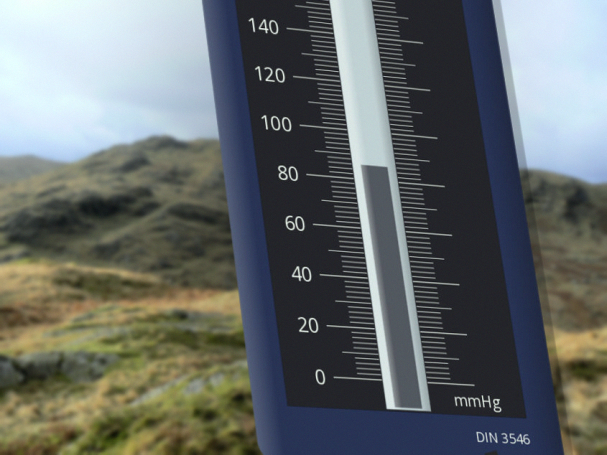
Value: 86 mmHg
